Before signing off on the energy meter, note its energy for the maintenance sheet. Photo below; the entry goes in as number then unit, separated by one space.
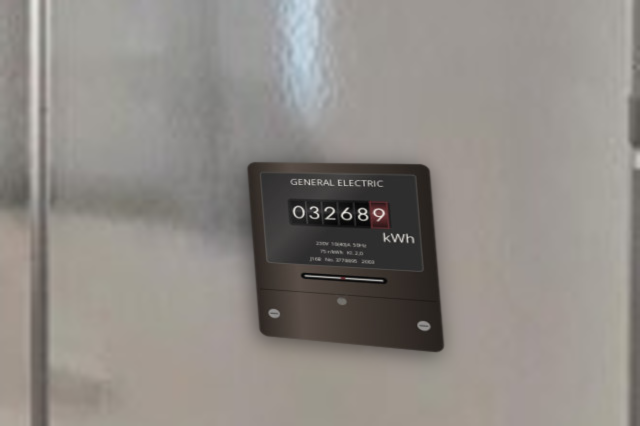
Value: 3268.9 kWh
